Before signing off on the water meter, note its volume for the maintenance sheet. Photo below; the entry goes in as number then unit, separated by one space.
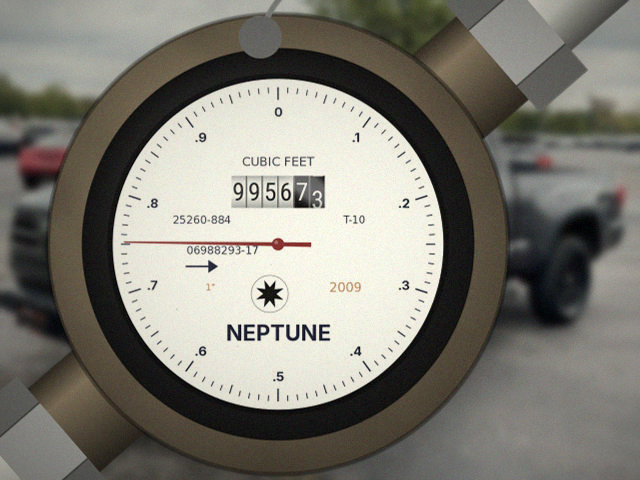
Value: 995672.75 ft³
